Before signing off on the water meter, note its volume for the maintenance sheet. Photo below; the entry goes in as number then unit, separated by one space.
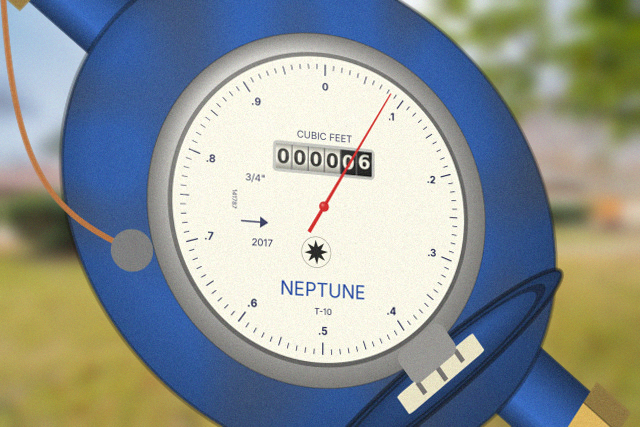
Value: 6.08 ft³
